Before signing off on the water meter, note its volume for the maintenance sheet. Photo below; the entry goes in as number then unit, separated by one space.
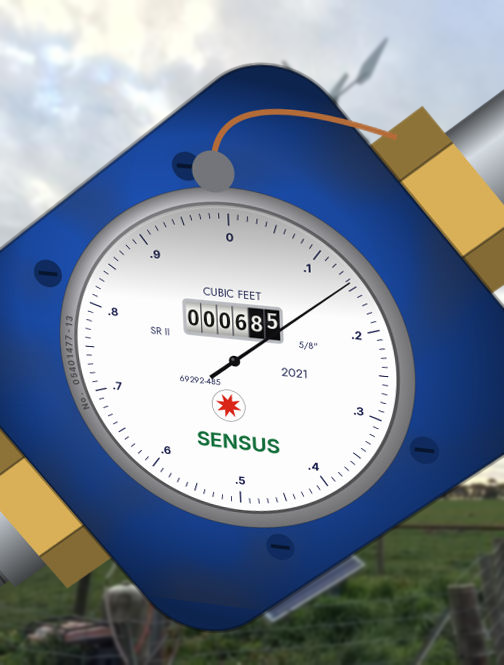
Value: 685.14 ft³
